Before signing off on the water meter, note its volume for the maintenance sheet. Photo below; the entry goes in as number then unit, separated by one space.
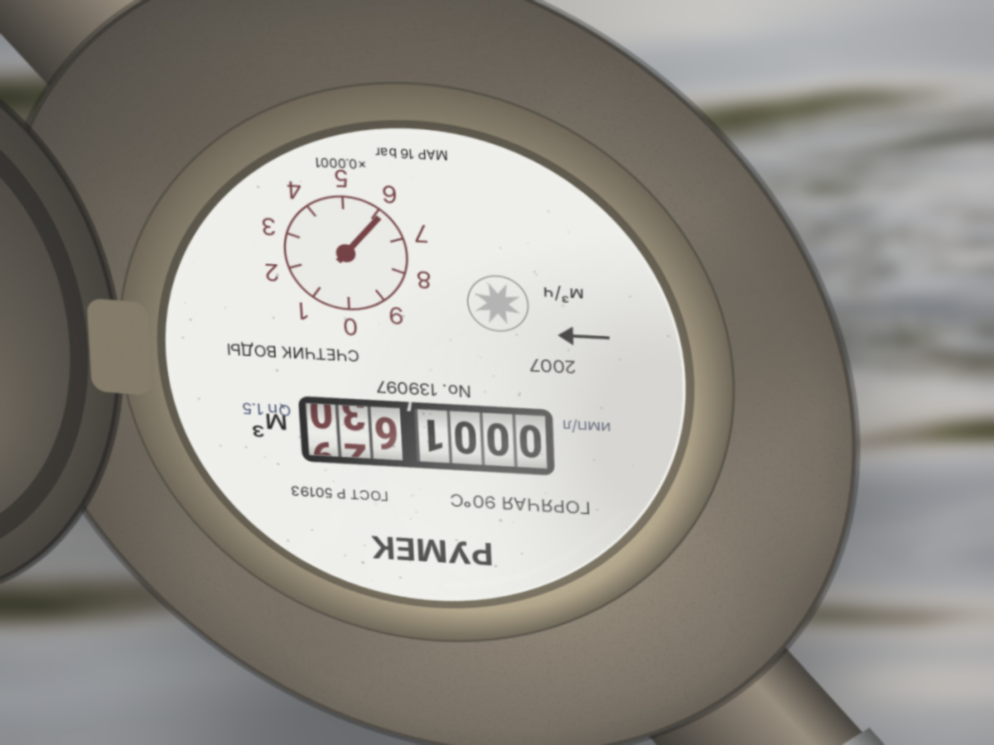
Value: 1.6296 m³
